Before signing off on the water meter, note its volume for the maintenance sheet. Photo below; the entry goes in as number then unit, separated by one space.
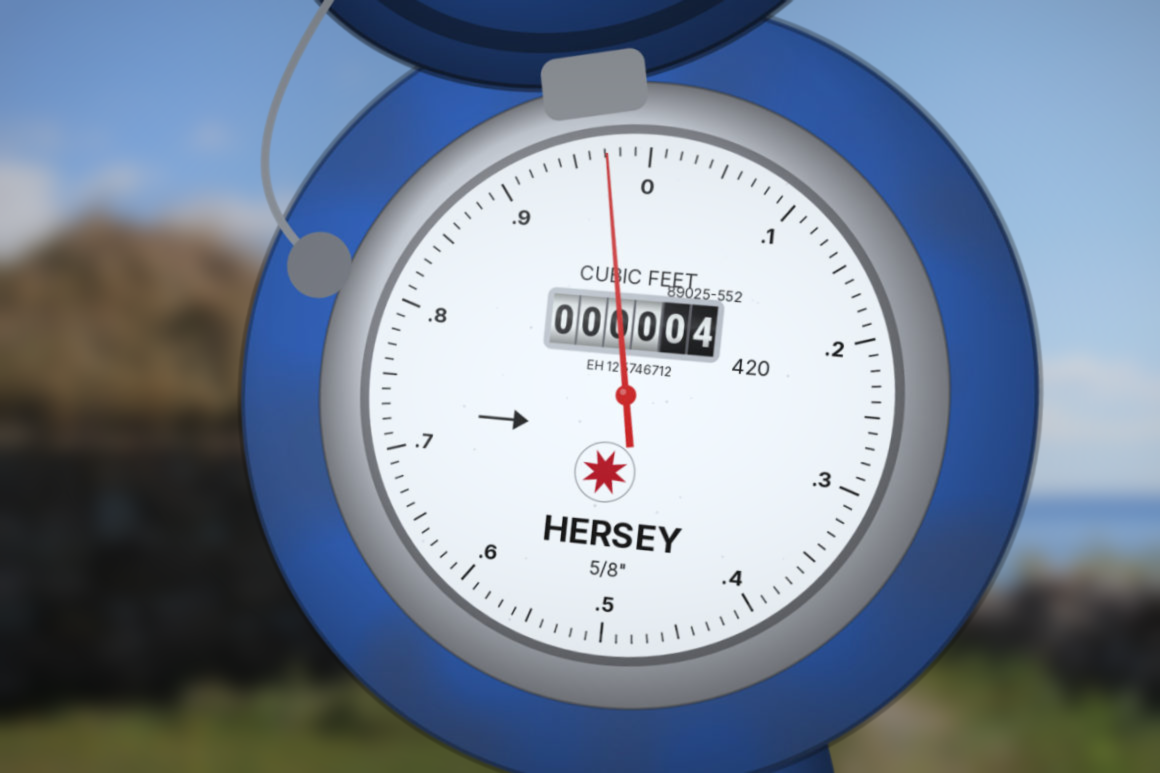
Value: 3.97 ft³
